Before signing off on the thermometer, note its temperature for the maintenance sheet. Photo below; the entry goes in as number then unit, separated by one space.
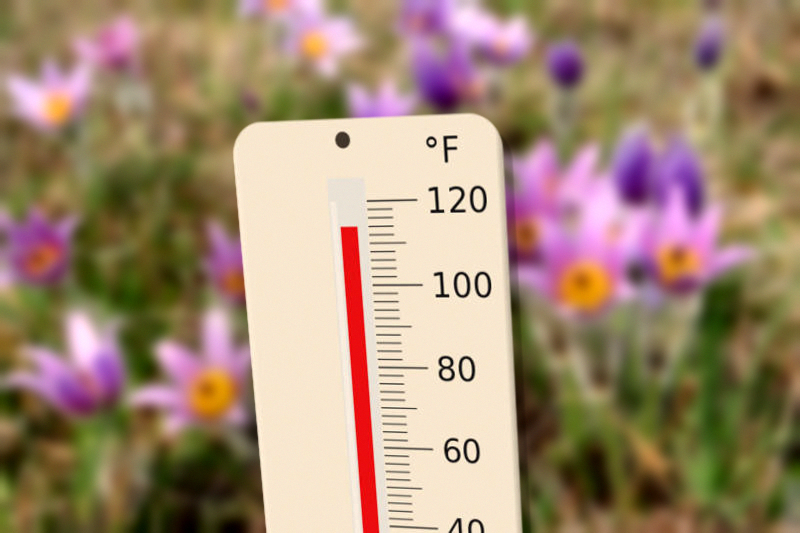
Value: 114 °F
